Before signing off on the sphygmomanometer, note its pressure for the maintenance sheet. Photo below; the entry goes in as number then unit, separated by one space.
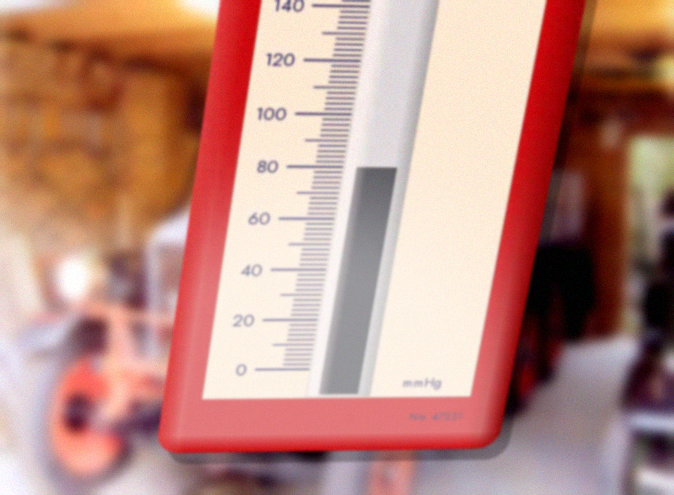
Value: 80 mmHg
